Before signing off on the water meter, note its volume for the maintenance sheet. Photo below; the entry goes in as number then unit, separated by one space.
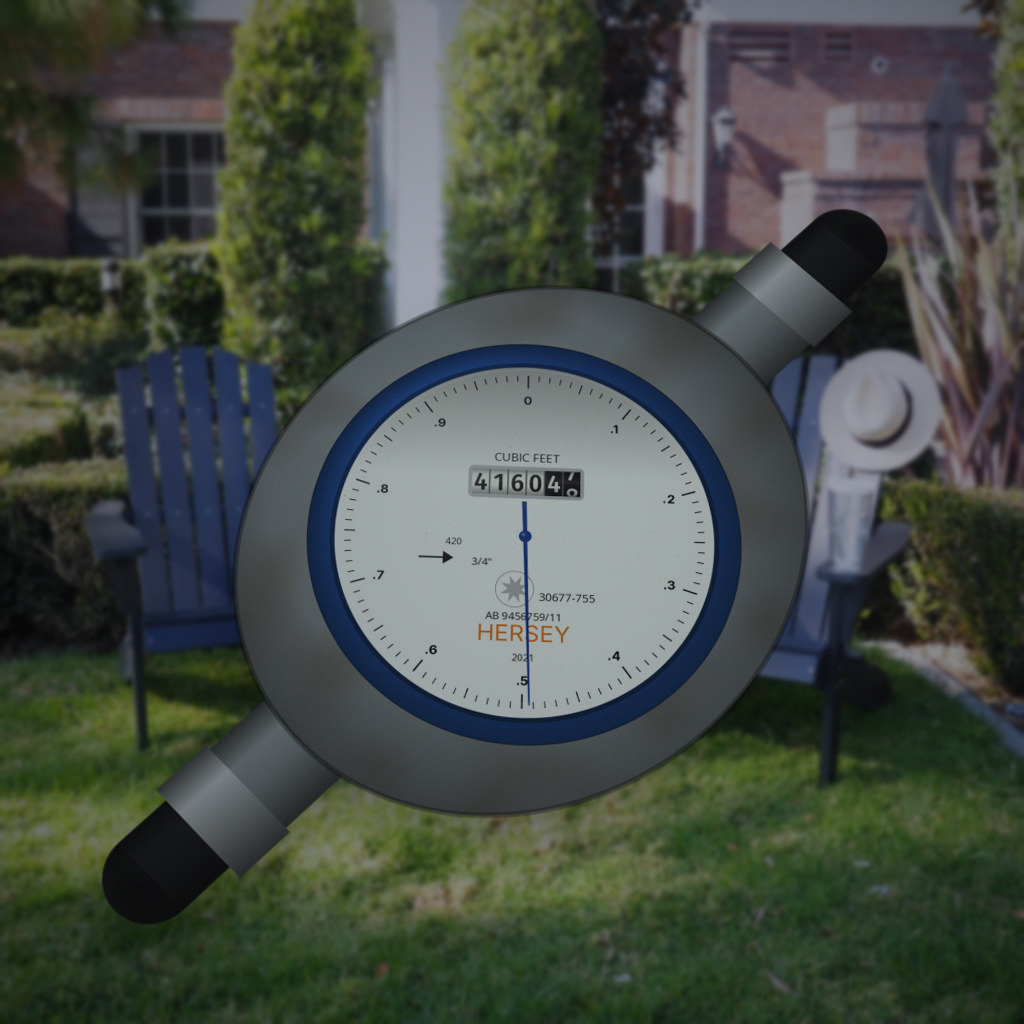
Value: 416047.49 ft³
